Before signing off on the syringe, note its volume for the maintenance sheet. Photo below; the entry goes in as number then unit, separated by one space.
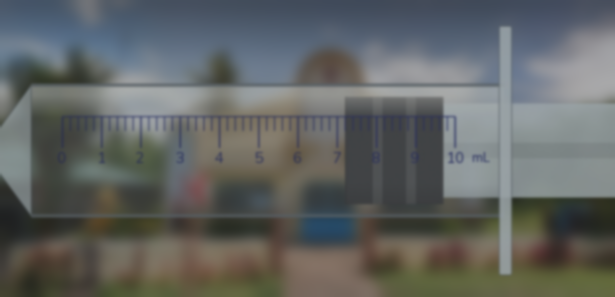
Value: 7.2 mL
